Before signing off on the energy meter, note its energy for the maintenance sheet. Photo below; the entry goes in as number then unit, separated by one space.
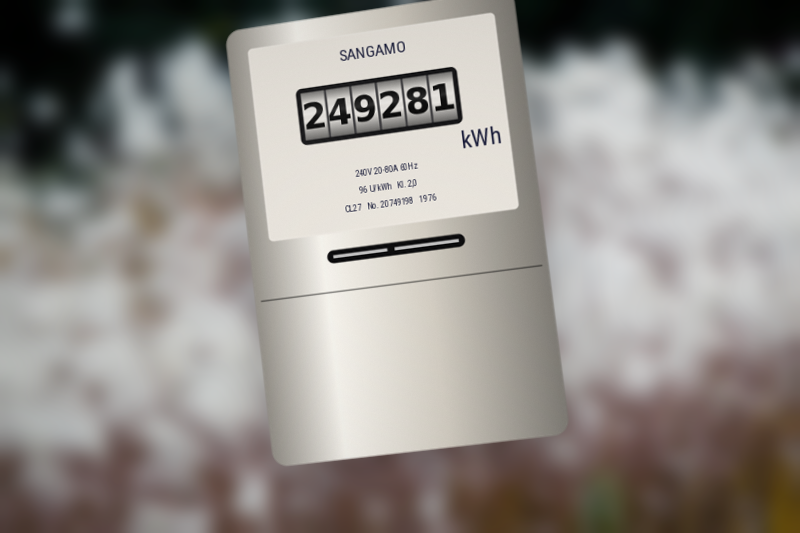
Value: 249281 kWh
